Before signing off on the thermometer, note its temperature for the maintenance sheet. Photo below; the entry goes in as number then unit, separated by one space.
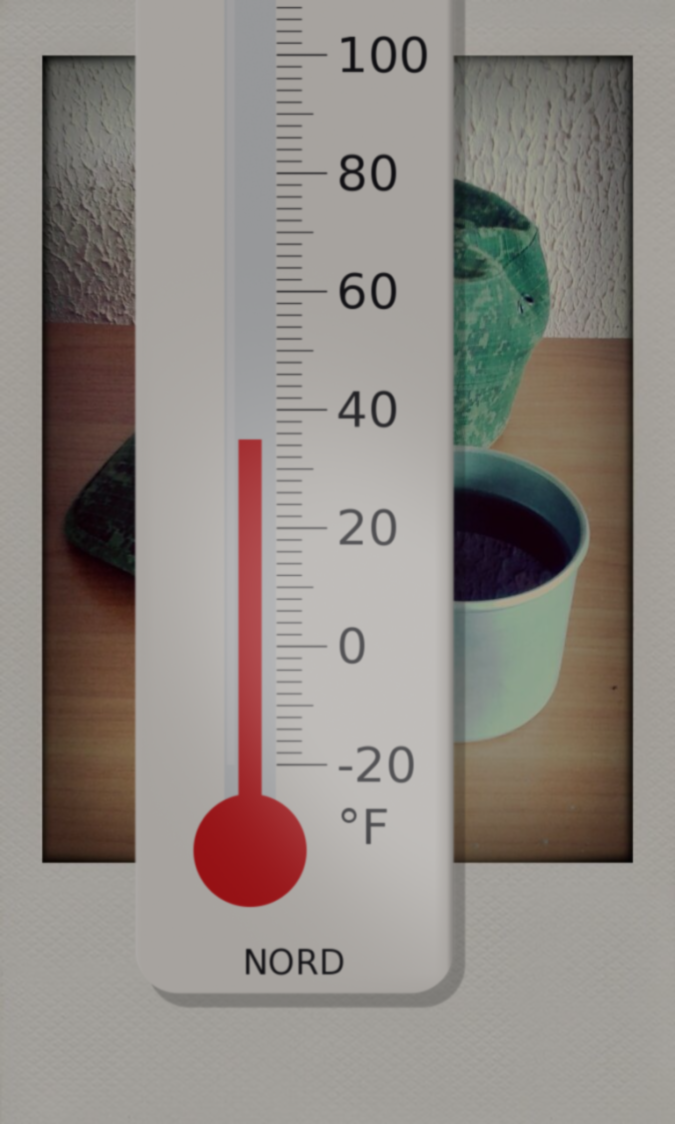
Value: 35 °F
